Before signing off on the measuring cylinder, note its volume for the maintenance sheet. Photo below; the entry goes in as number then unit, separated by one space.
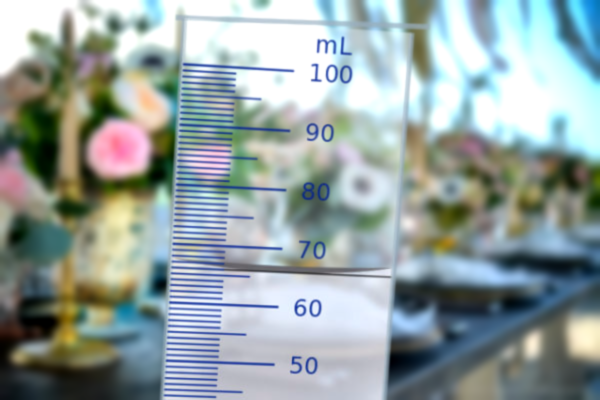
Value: 66 mL
